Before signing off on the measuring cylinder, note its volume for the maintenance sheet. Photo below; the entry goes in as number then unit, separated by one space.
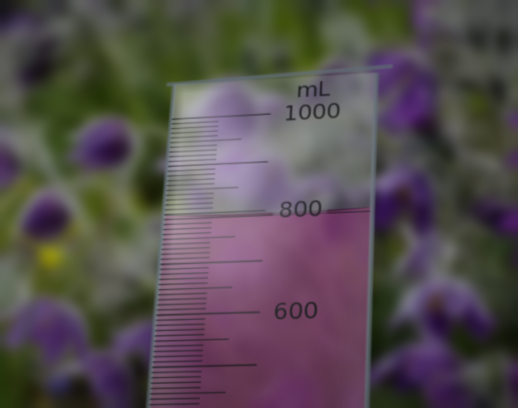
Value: 790 mL
